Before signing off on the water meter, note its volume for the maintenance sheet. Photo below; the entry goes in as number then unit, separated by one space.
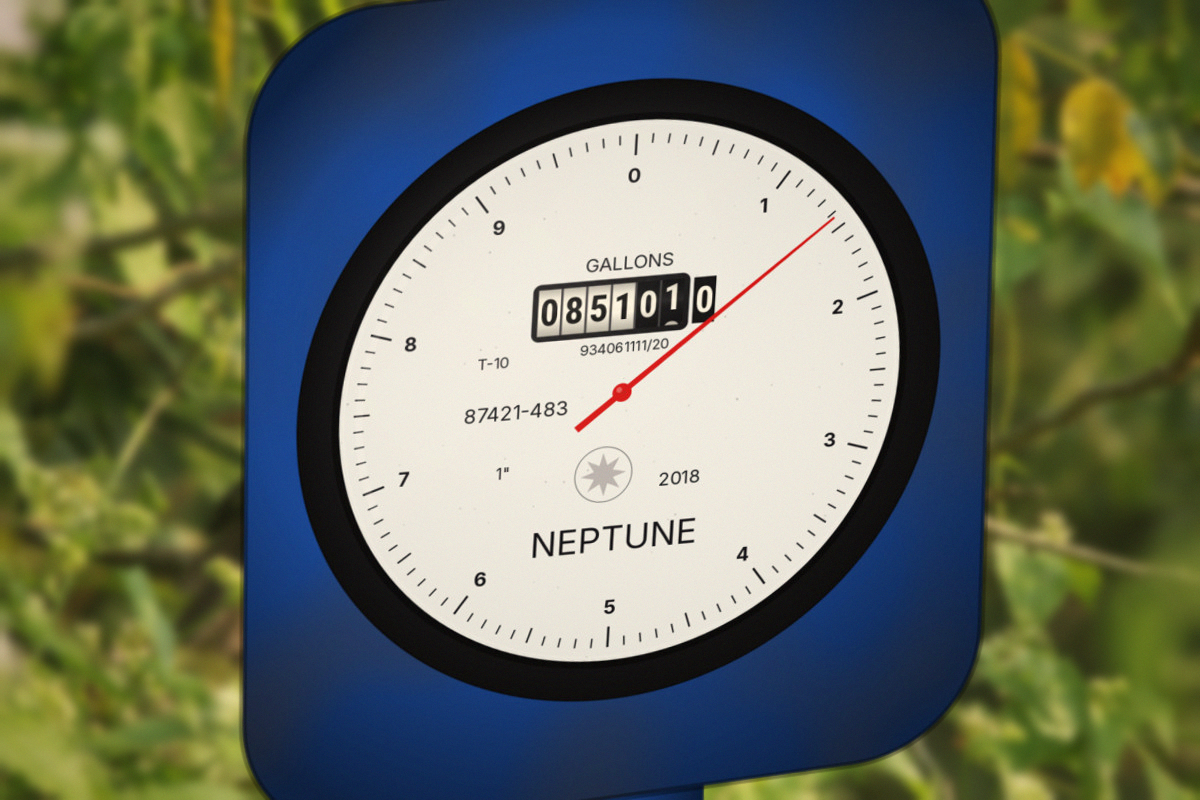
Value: 851011.4 gal
